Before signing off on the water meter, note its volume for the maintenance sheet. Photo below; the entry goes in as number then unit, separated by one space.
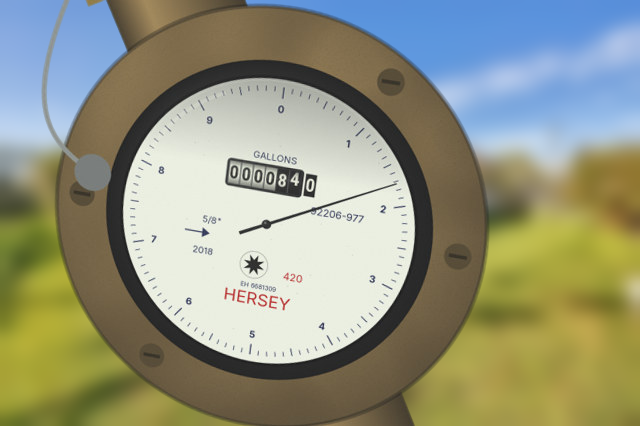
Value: 841.7 gal
